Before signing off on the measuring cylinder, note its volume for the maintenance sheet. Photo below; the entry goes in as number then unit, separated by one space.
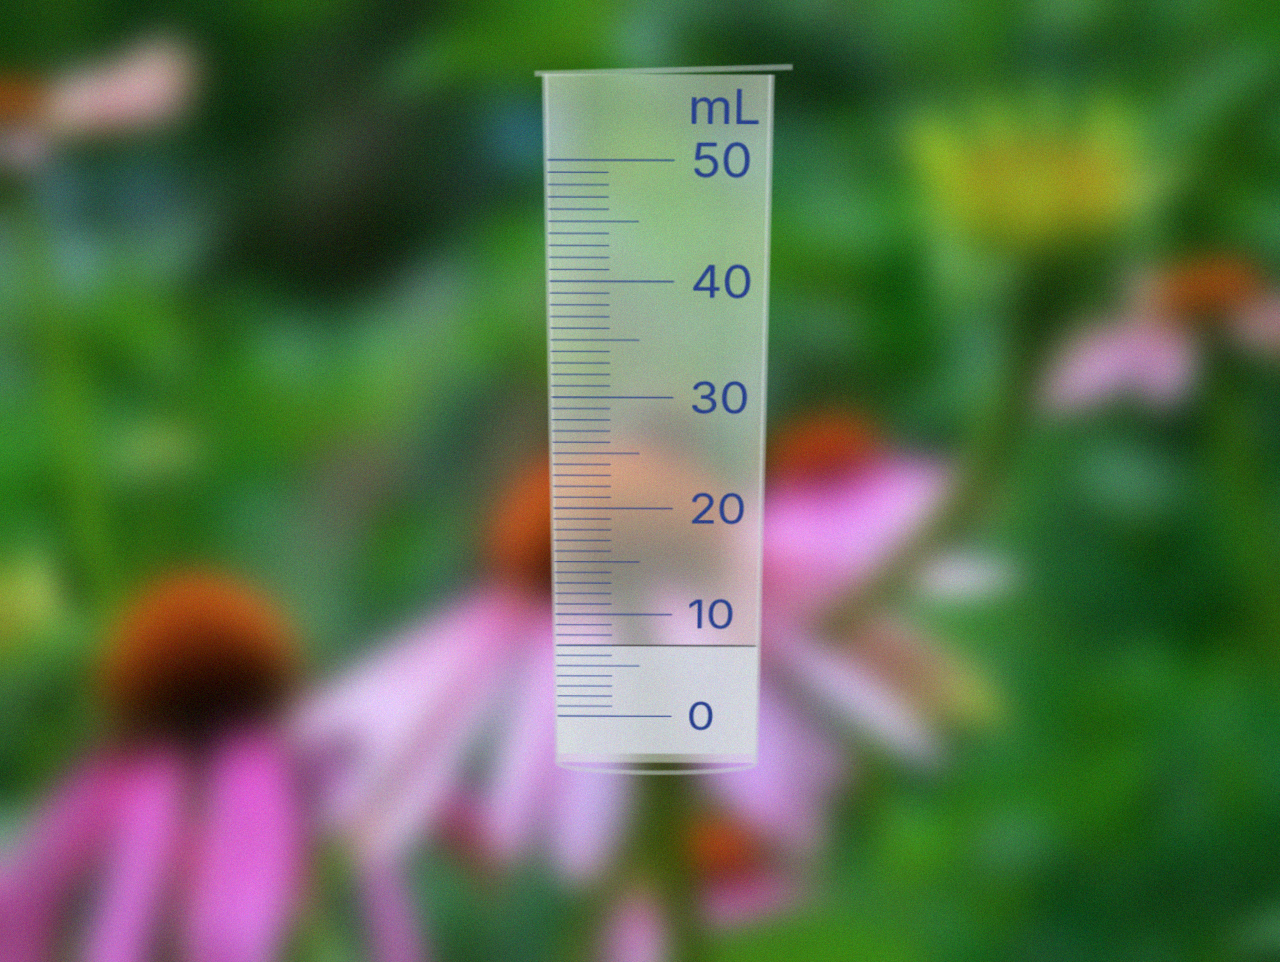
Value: 7 mL
